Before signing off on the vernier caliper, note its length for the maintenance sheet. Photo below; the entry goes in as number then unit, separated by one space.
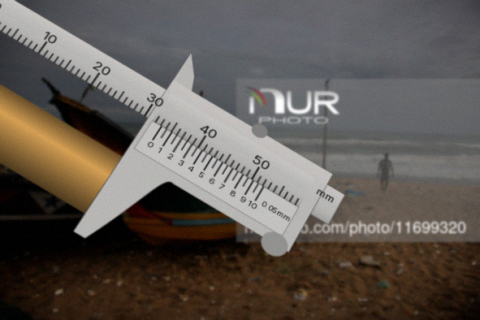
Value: 33.2 mm
